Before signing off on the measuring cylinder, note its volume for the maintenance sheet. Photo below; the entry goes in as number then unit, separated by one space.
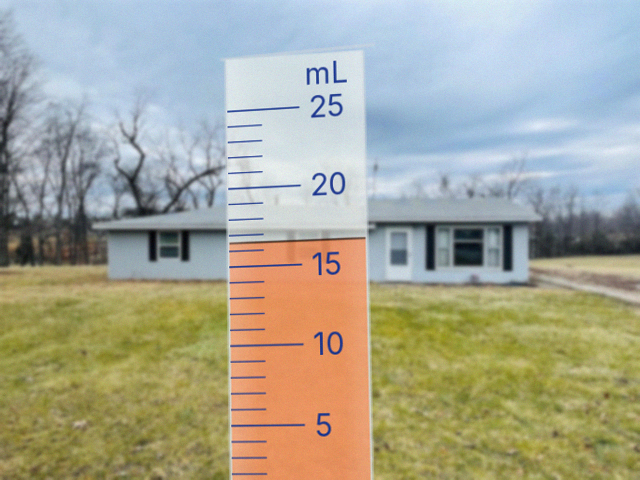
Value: 16.5 mL
